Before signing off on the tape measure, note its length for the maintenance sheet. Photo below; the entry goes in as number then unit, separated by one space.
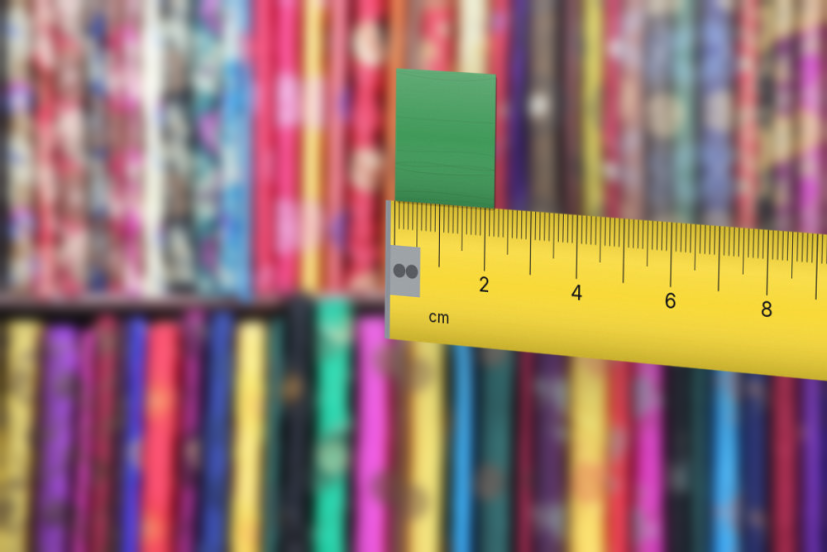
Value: 2.2 cm
